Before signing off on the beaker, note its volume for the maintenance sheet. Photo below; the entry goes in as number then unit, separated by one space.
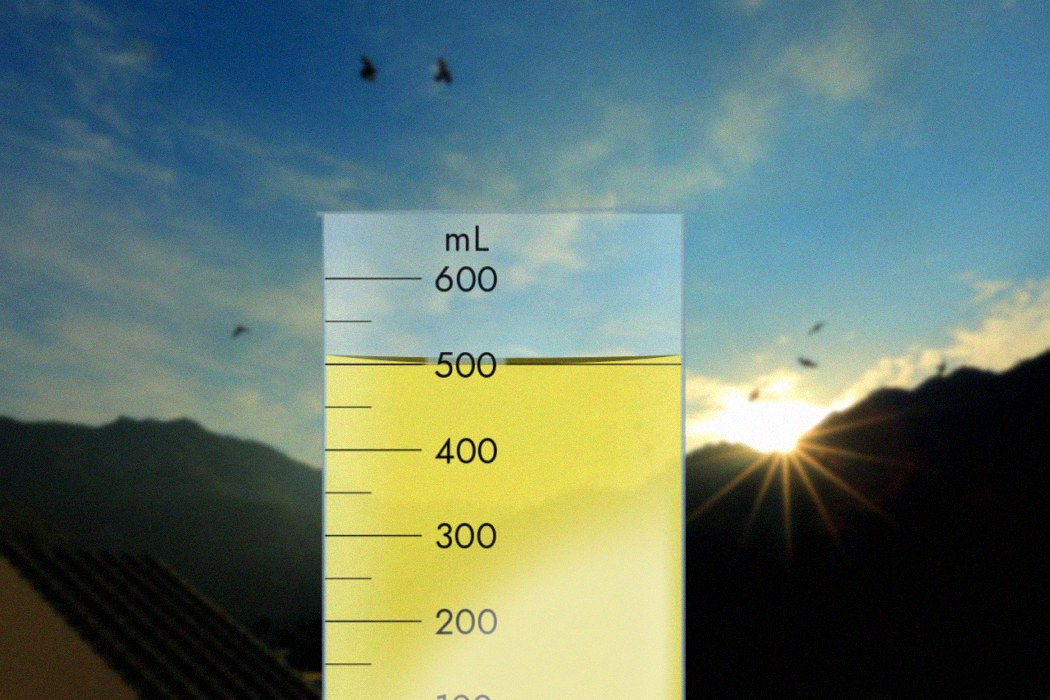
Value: 500 mL
